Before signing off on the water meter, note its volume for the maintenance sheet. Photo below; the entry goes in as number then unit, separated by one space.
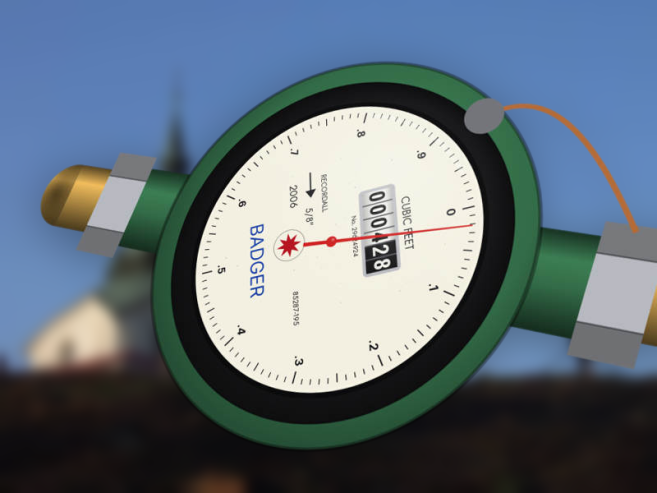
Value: 428.02 ft³
